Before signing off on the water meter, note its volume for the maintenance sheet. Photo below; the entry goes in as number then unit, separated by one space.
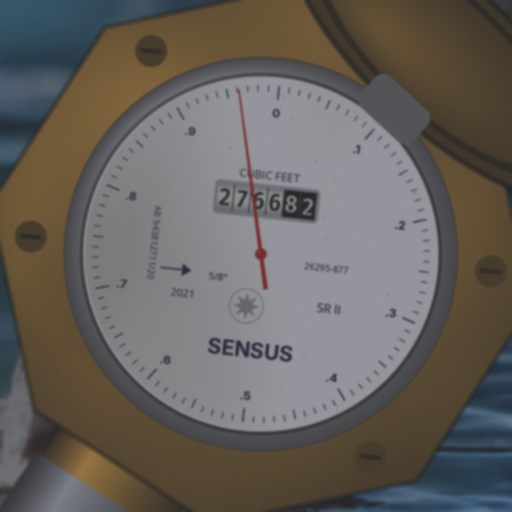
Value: 276681.96 ft³
